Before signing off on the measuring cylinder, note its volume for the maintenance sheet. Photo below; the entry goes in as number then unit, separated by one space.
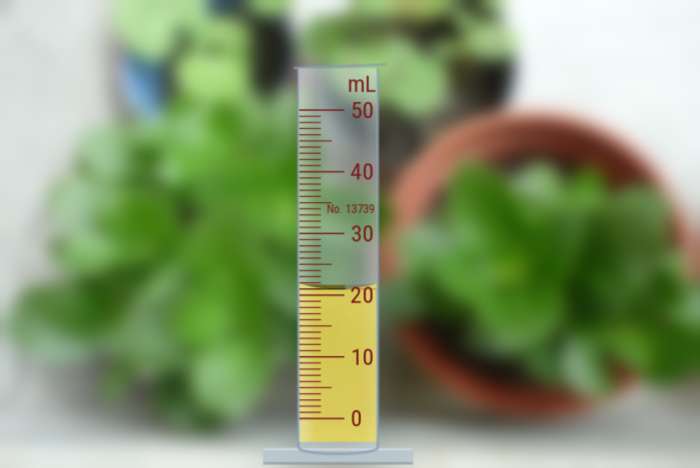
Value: 21 mL
